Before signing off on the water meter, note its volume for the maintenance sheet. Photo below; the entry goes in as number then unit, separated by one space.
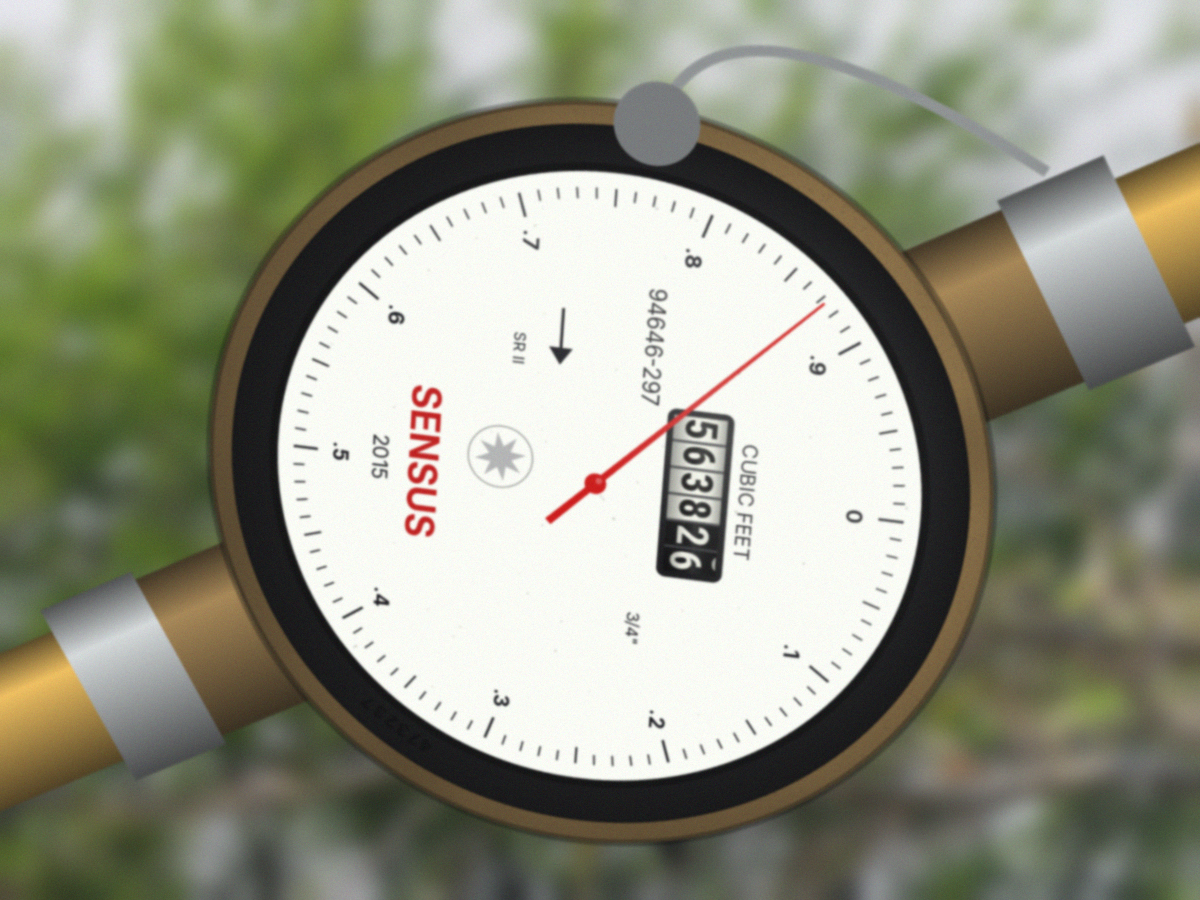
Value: 563825.87 ft³
